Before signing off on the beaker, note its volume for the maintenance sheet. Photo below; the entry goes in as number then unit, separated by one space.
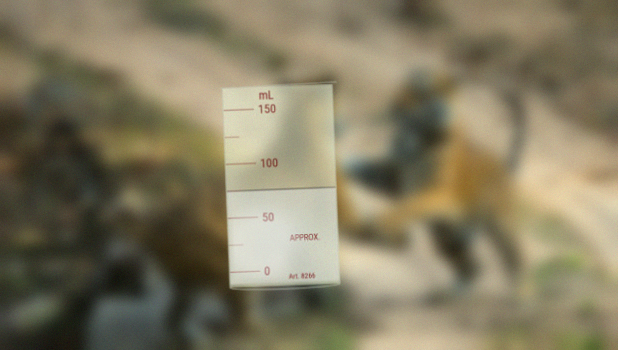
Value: 75 mL
